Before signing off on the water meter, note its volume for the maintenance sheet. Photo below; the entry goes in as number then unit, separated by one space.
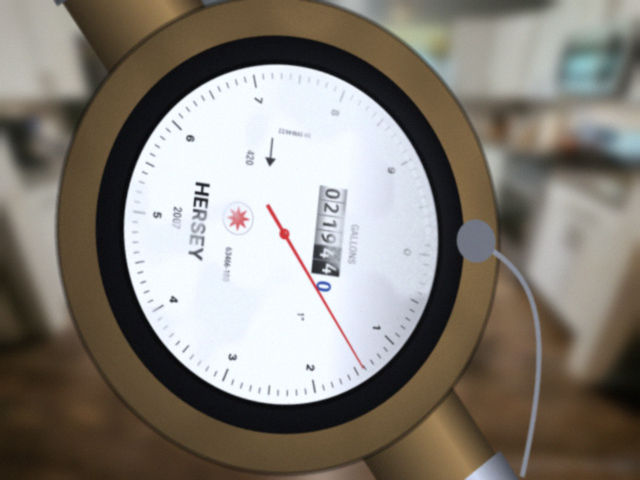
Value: 219441.4 gal
